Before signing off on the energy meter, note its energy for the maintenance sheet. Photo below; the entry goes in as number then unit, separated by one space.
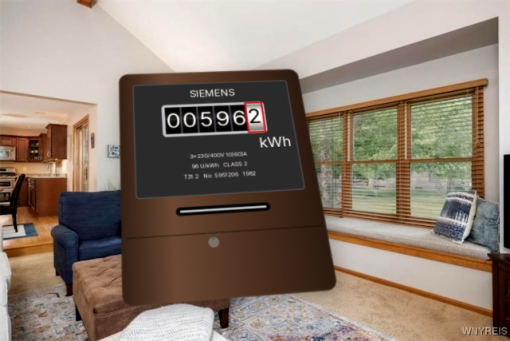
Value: 596.2 kWh
